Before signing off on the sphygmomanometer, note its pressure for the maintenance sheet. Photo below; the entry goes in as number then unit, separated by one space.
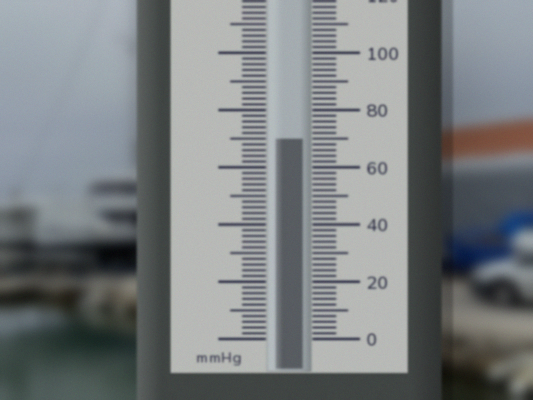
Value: 70 mmHg
